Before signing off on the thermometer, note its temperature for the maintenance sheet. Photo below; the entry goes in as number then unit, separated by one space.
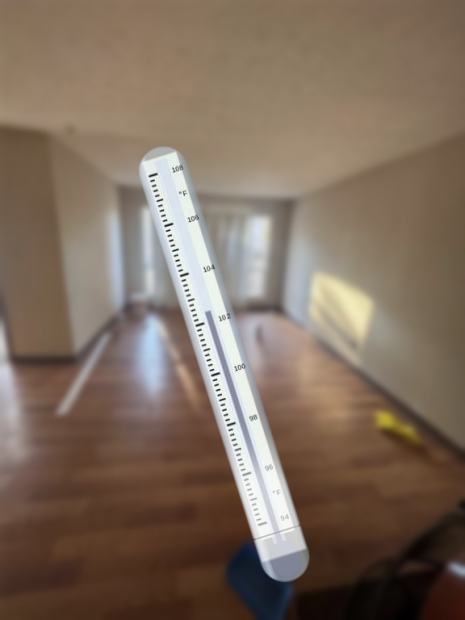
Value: 102.4 °F
